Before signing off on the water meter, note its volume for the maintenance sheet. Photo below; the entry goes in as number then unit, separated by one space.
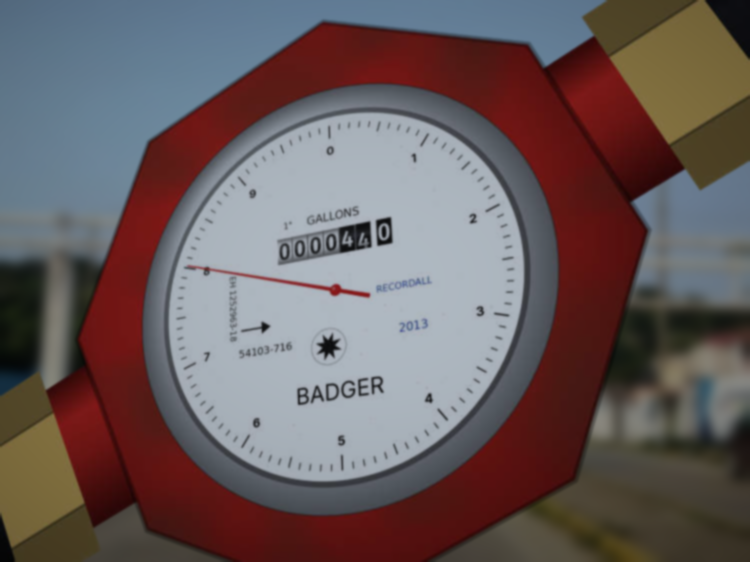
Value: 438.0 gal
